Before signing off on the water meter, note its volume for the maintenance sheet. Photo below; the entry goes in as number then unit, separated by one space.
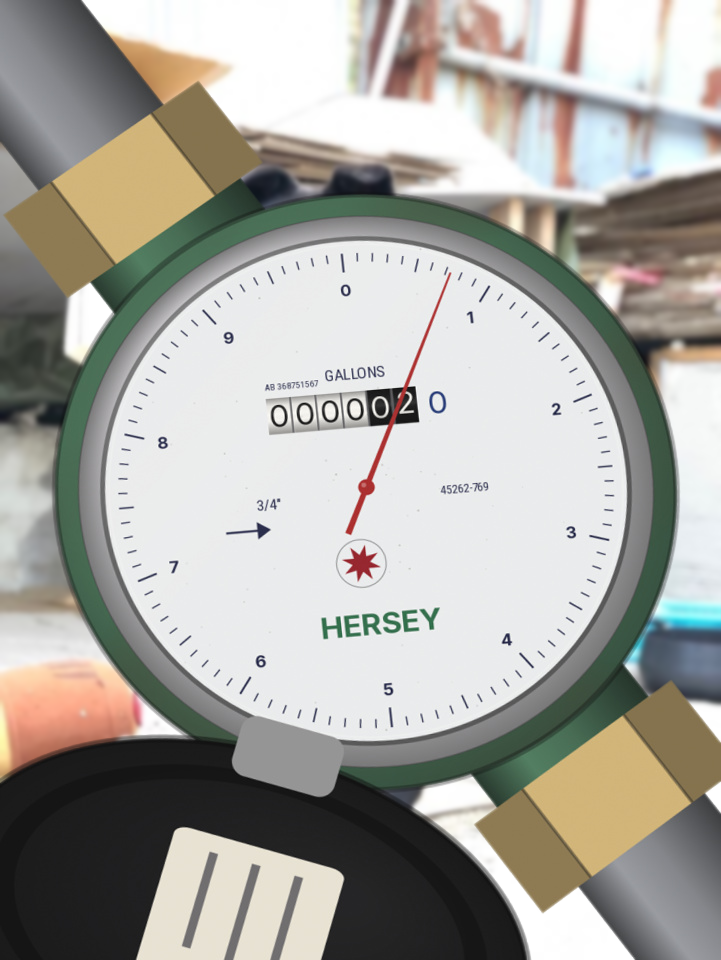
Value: 20.7 gal
